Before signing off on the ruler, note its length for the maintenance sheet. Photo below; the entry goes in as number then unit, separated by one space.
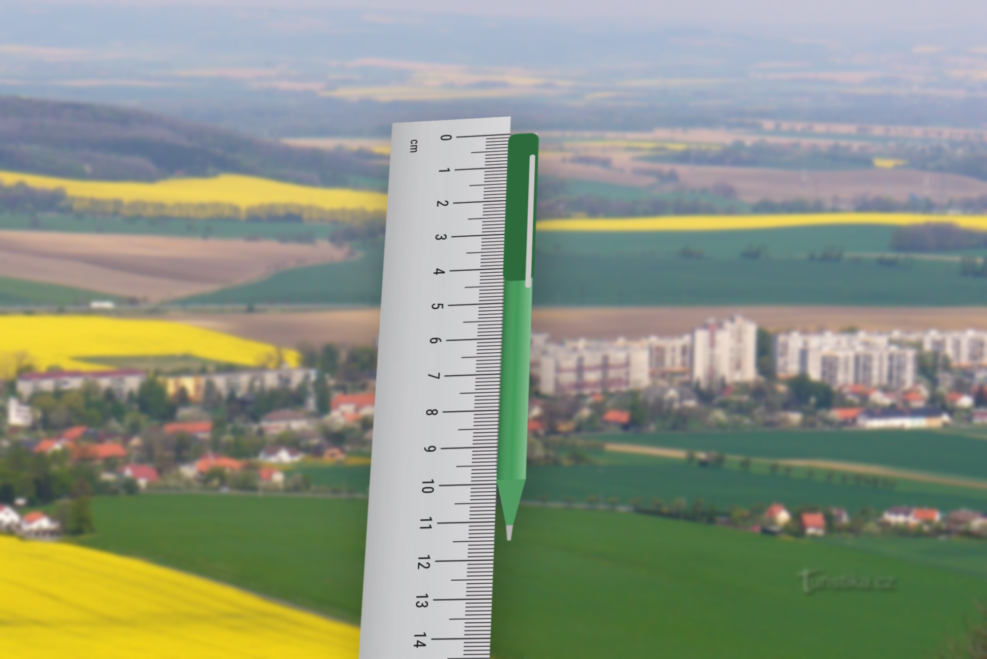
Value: 11.5 cm
